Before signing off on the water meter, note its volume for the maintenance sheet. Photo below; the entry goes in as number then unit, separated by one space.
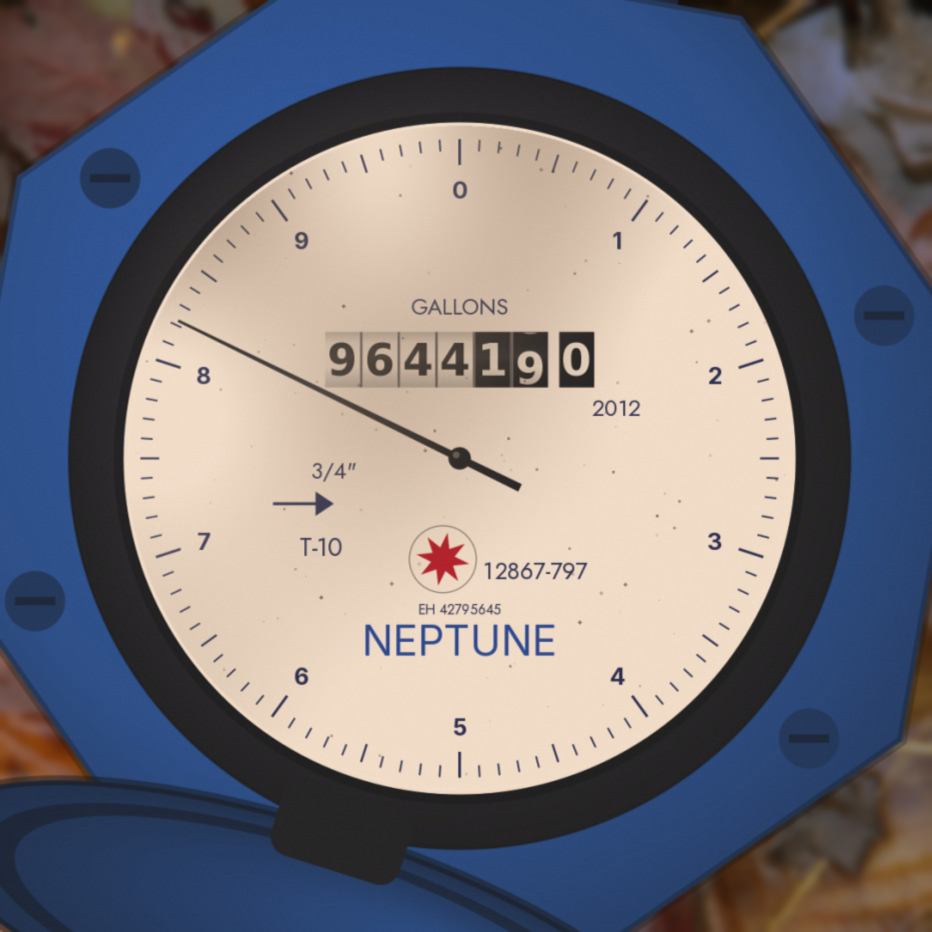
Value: 9644188.2 gal
